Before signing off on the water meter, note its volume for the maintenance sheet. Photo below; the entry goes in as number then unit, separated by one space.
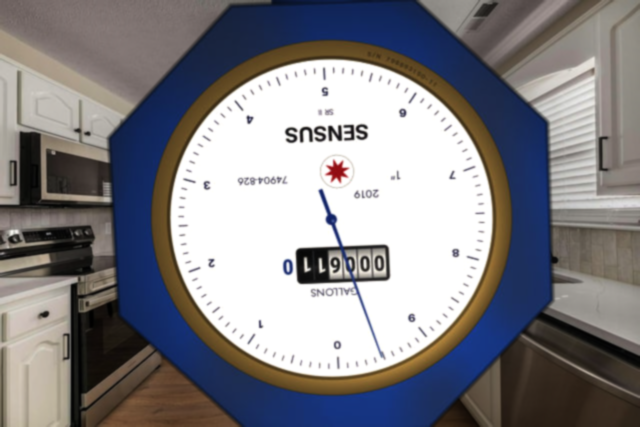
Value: 6109.5 gal
